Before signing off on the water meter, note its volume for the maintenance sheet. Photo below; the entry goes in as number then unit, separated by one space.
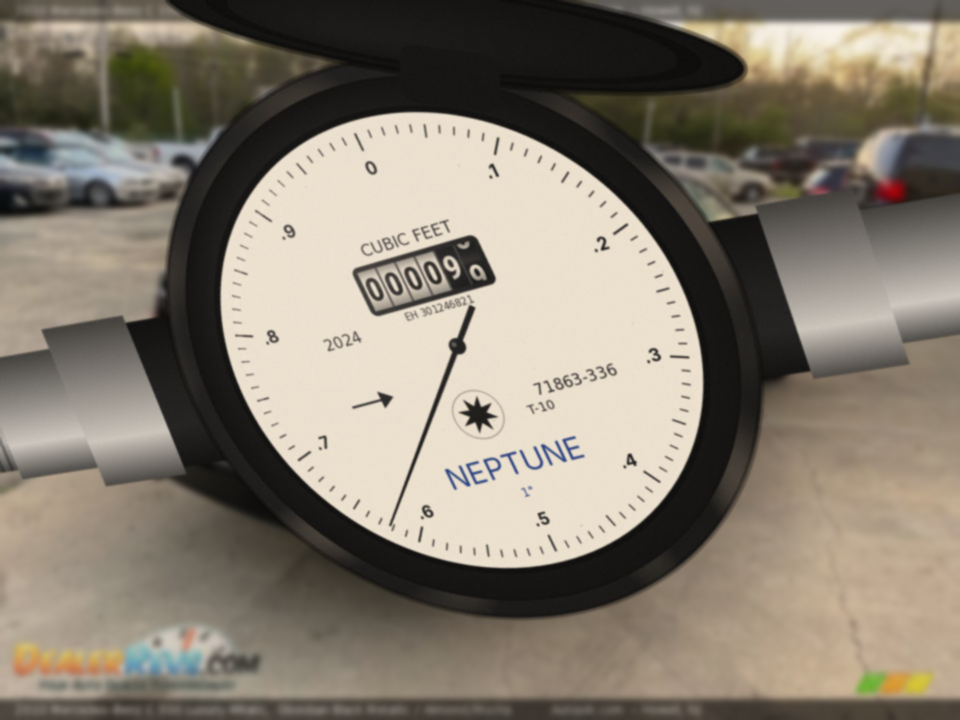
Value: 98.62 ft³
